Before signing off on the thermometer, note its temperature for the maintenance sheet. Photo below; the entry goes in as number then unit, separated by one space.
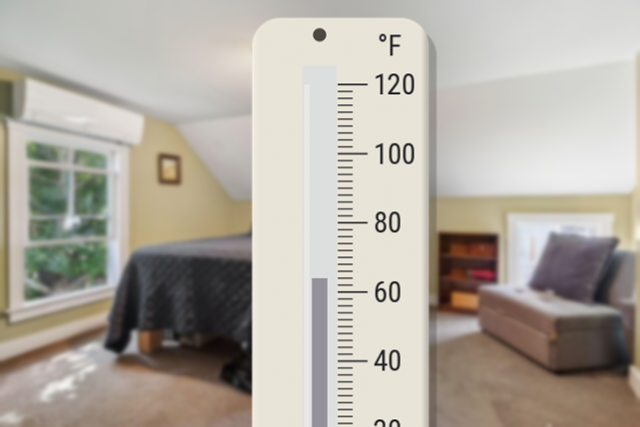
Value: 64 °F
